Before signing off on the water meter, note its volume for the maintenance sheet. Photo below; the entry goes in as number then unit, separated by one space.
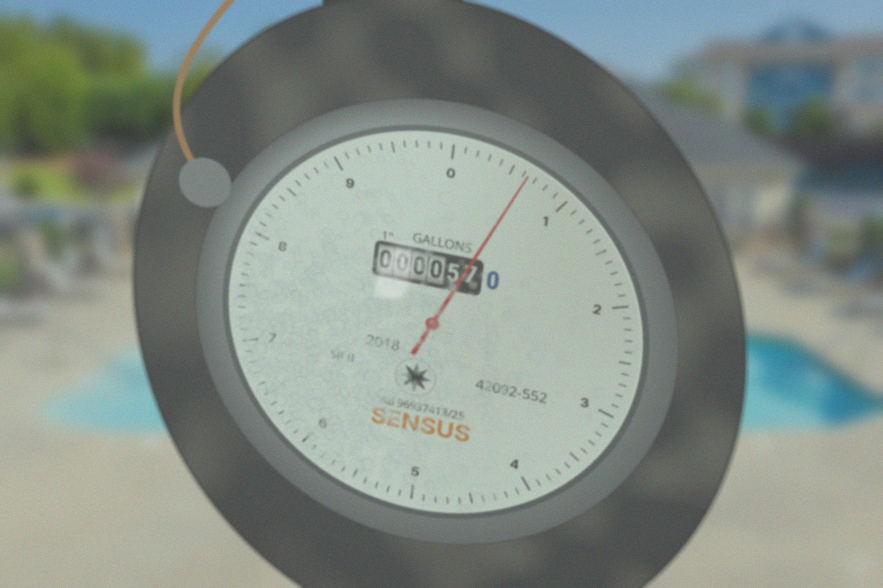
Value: 570.6 gal
